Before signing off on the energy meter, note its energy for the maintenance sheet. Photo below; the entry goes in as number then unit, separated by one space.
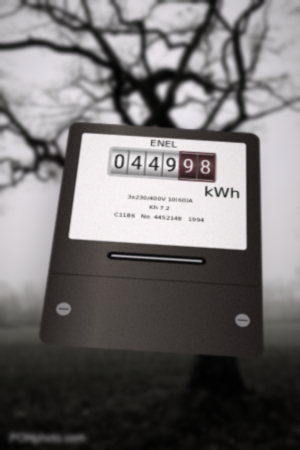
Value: 449.98 kWh
